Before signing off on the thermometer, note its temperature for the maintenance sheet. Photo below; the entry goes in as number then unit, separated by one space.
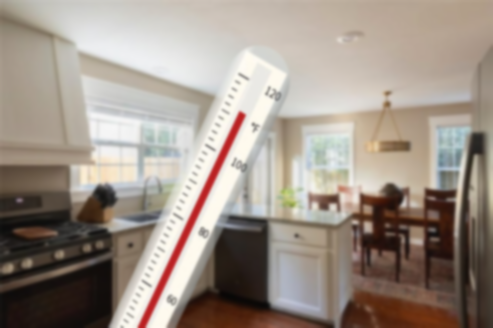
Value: 112 °F
